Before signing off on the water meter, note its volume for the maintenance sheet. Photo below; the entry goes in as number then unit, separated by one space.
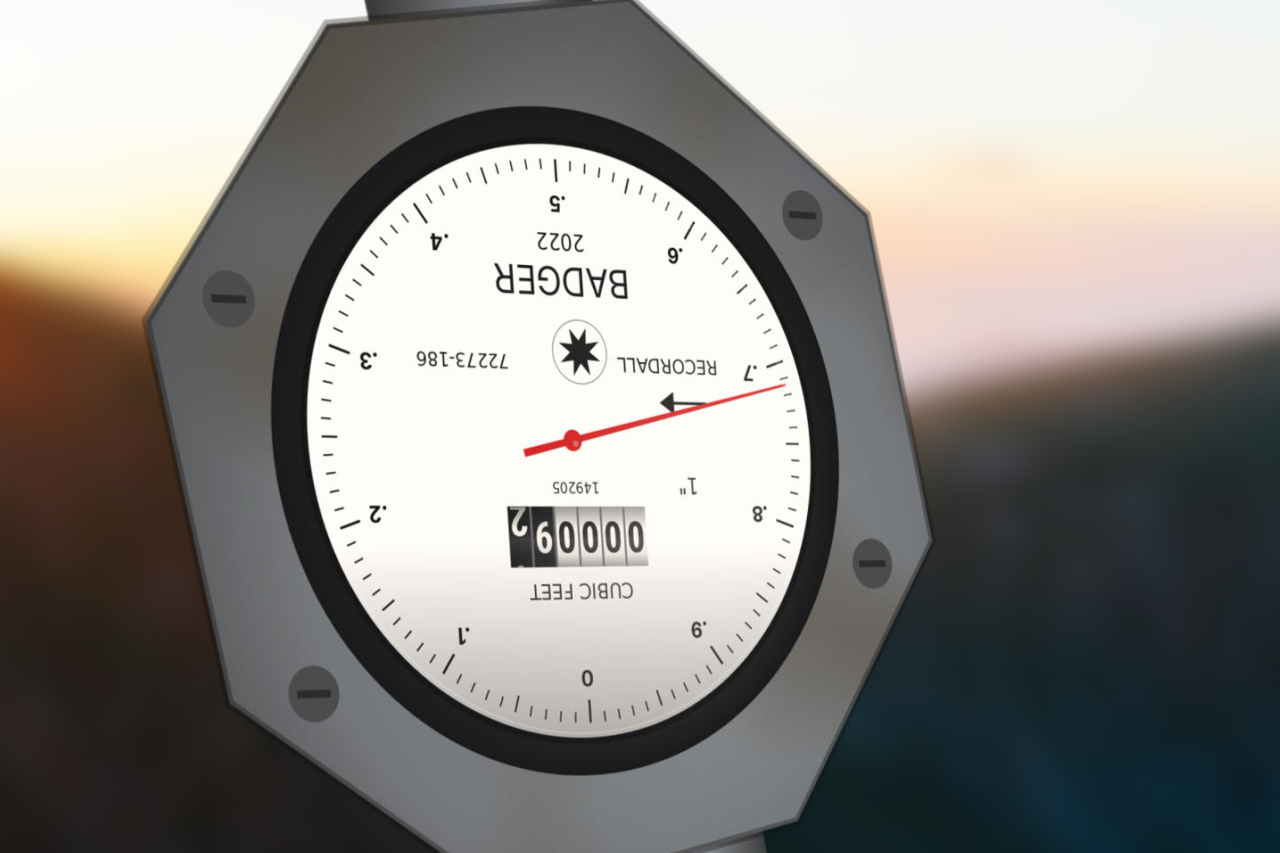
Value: 91.71 ft³
